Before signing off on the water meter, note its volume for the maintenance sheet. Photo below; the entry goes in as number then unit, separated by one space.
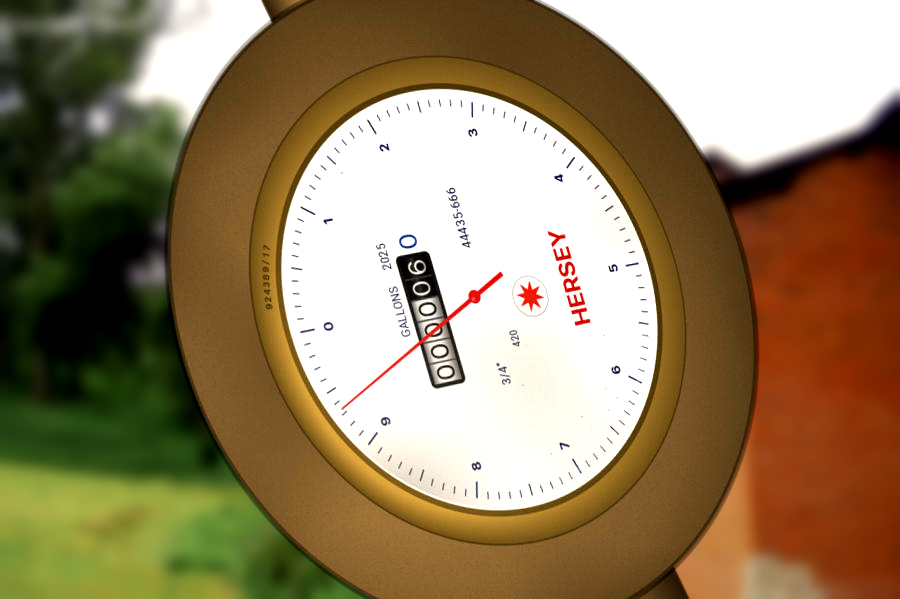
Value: 59.3 gal
